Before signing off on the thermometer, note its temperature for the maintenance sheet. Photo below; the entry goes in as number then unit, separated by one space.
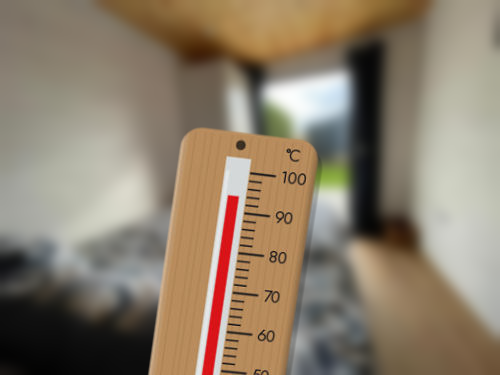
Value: 94 °C
